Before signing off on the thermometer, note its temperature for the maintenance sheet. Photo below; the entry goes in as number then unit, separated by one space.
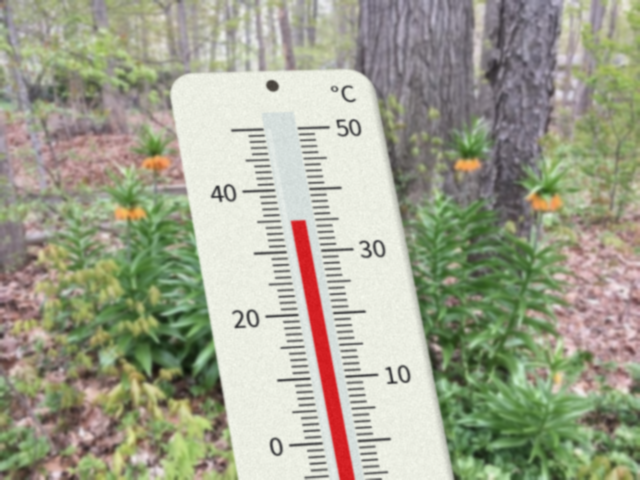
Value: 35 °C
